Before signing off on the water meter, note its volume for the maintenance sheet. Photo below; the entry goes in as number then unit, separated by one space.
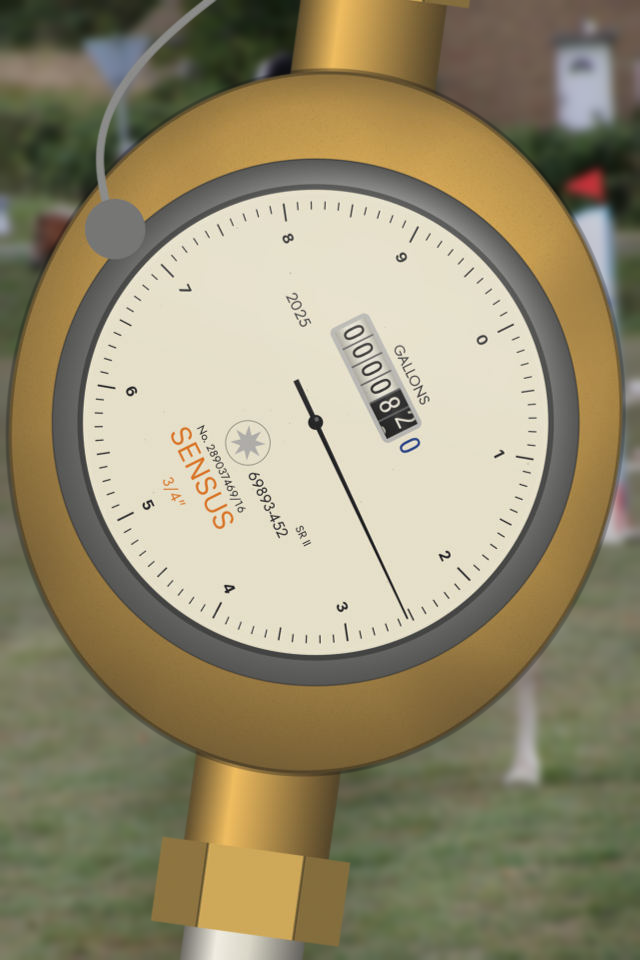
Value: 822.5 gal
